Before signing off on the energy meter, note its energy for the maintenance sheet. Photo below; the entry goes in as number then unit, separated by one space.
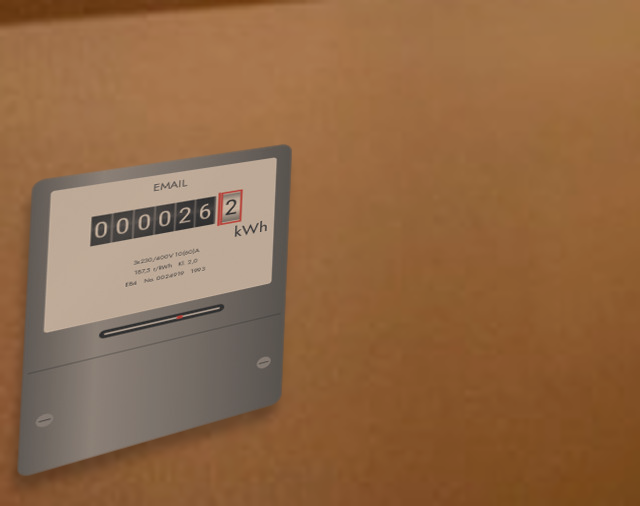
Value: 26.2 kWh
